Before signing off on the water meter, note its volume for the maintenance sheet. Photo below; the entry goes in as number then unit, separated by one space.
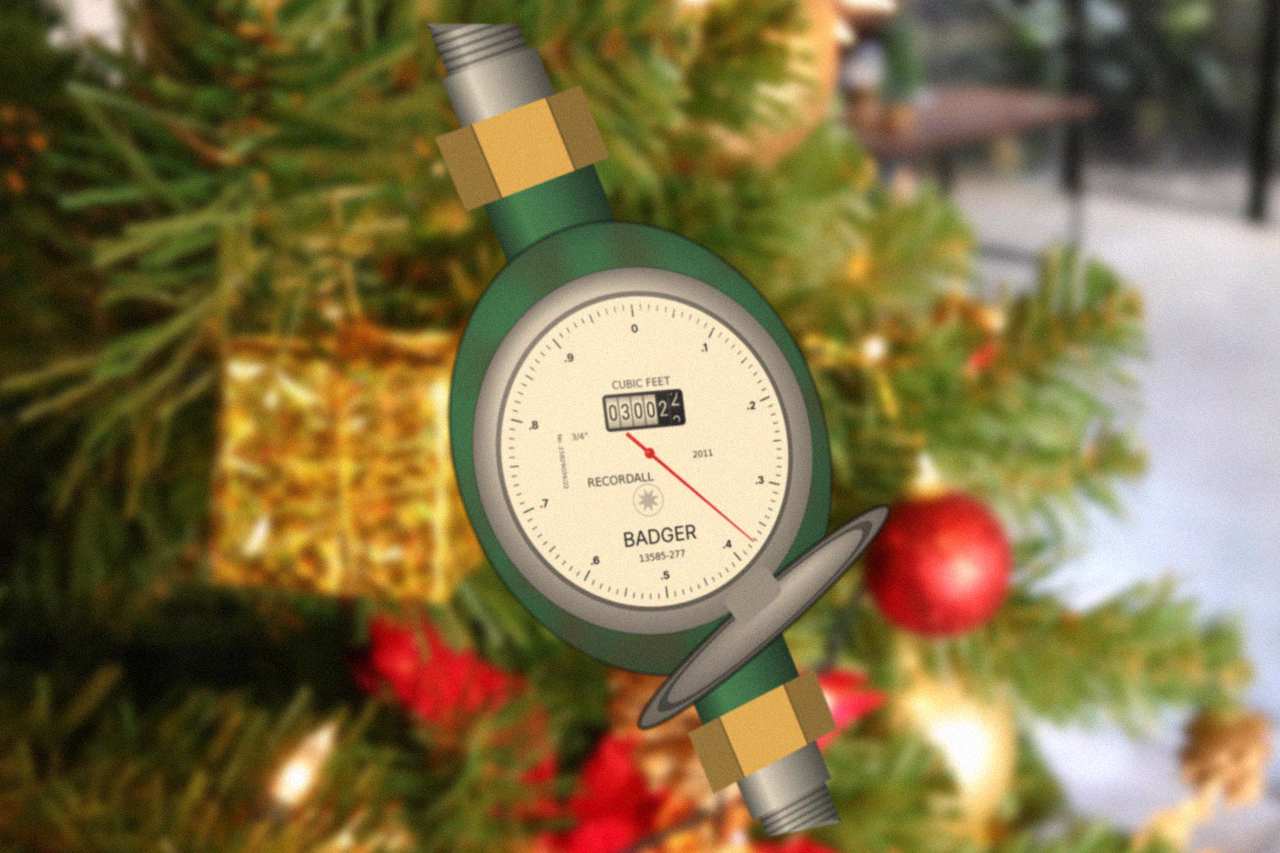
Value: 30022.37 ft³
